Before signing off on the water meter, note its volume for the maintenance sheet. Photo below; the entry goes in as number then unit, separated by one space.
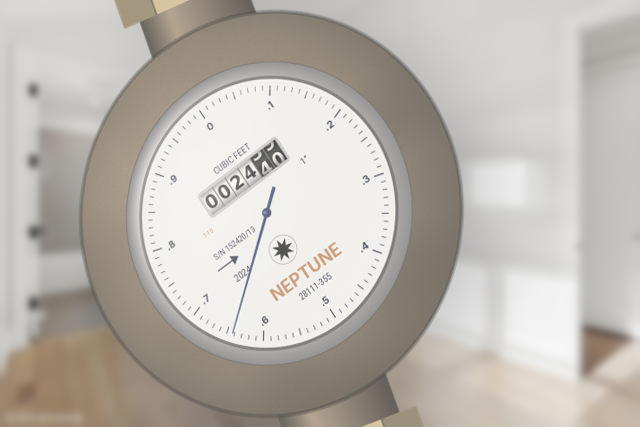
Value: 2439.64 ft³
